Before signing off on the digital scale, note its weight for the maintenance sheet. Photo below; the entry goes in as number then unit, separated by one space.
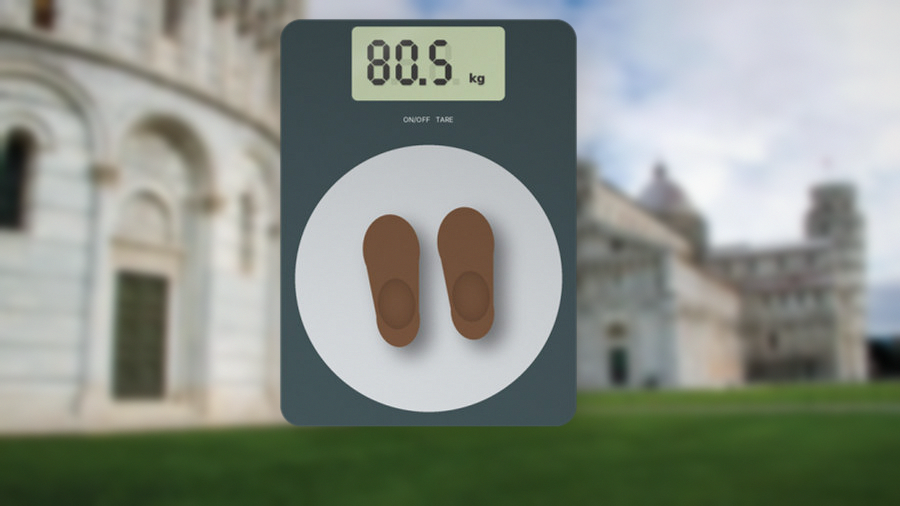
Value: 80.5 kg
